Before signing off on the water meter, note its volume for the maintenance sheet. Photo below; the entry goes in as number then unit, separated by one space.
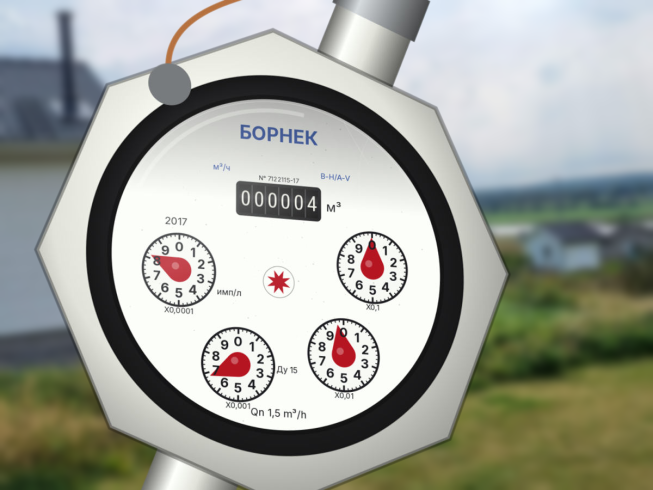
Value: 3.9968 m³
